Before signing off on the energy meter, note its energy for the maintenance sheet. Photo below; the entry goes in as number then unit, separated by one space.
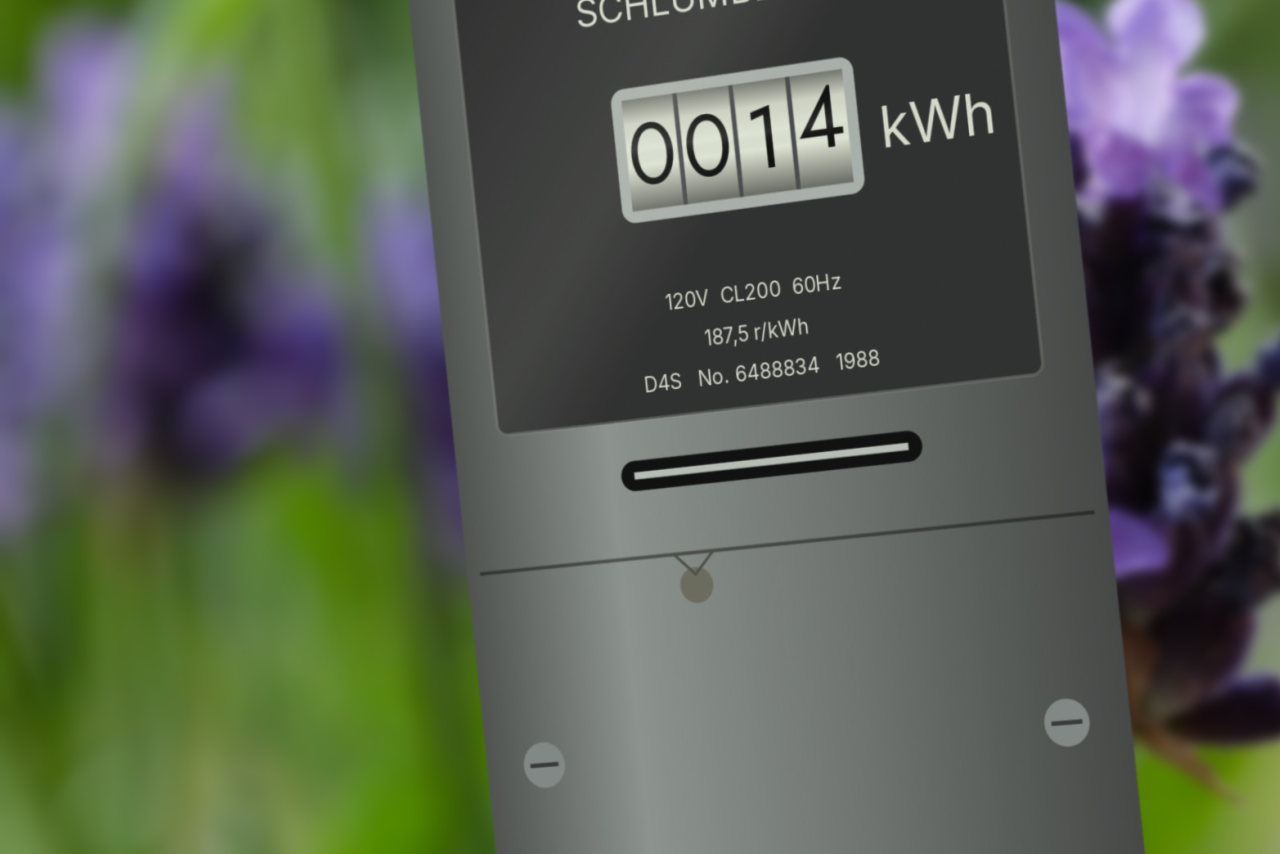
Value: 14 kWh
